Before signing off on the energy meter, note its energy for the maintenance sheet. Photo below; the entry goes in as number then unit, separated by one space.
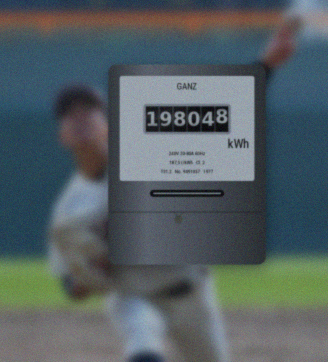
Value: 198048 kWh
